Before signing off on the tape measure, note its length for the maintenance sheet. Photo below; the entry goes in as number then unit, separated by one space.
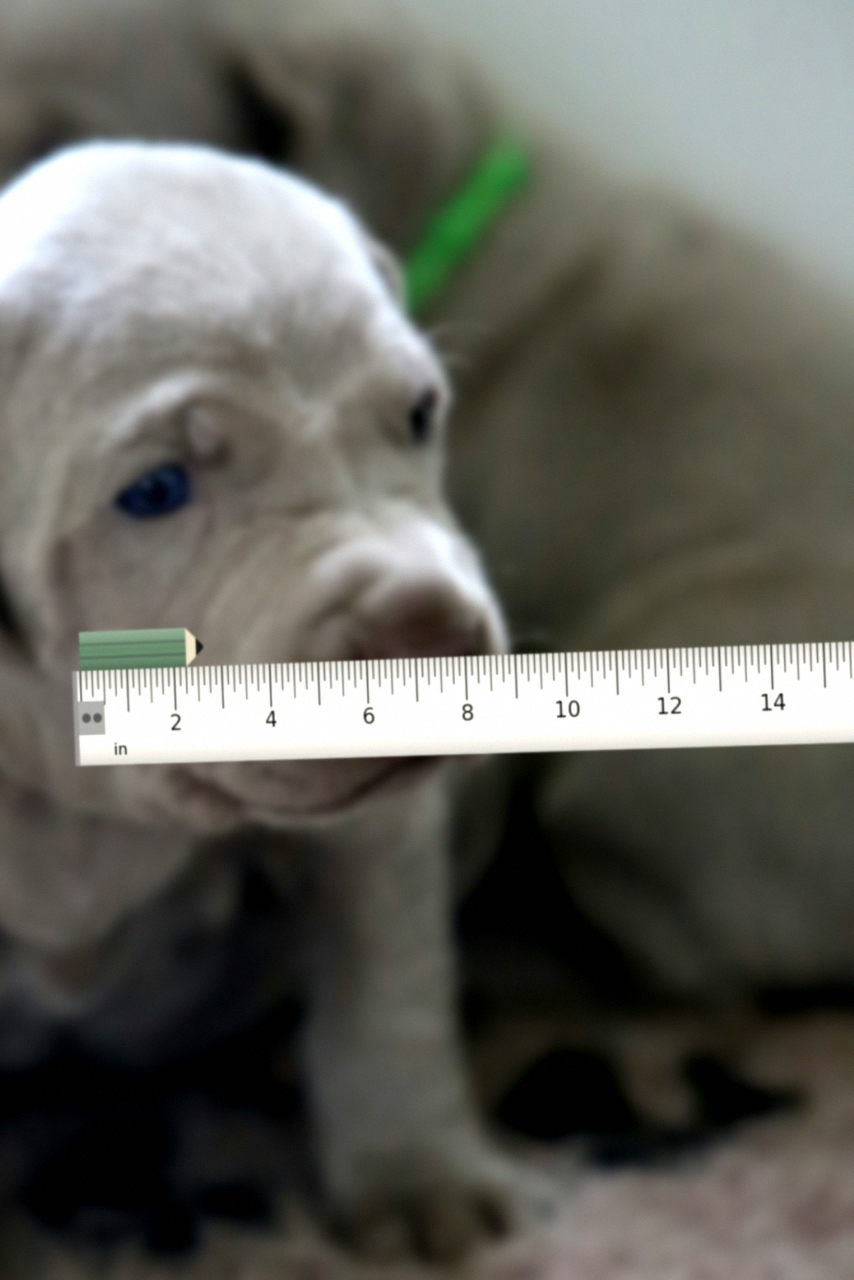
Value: 2.625 in
